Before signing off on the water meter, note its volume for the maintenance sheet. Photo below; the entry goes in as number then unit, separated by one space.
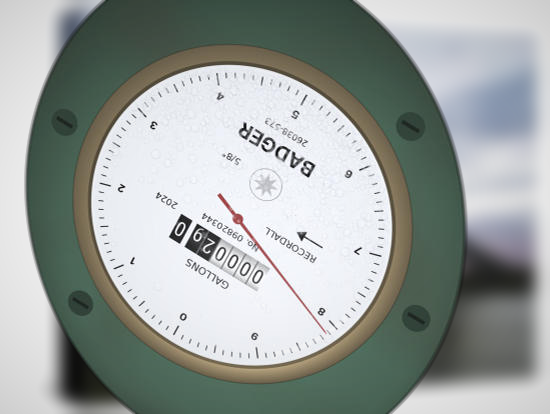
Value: 288.1 gal
